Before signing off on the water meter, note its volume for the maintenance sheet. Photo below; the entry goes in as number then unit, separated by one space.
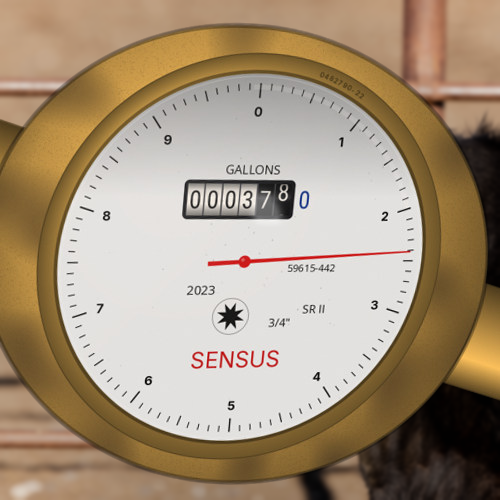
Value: 3782.4 gal
